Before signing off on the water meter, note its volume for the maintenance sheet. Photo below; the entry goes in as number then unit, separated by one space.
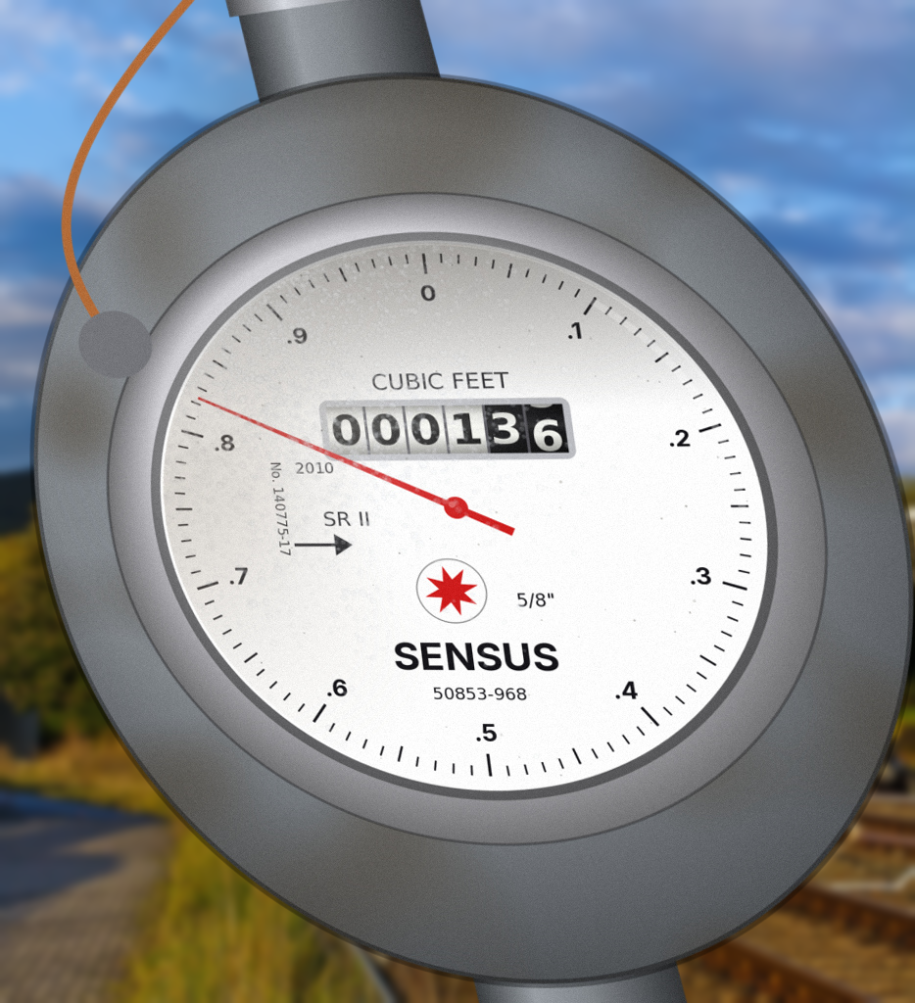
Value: 135.82 ft³
